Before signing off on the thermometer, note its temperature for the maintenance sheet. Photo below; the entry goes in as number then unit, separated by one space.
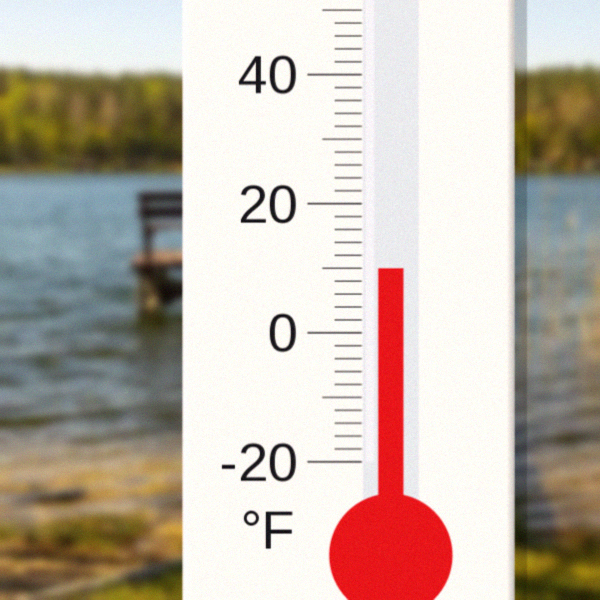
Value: 10 °F
